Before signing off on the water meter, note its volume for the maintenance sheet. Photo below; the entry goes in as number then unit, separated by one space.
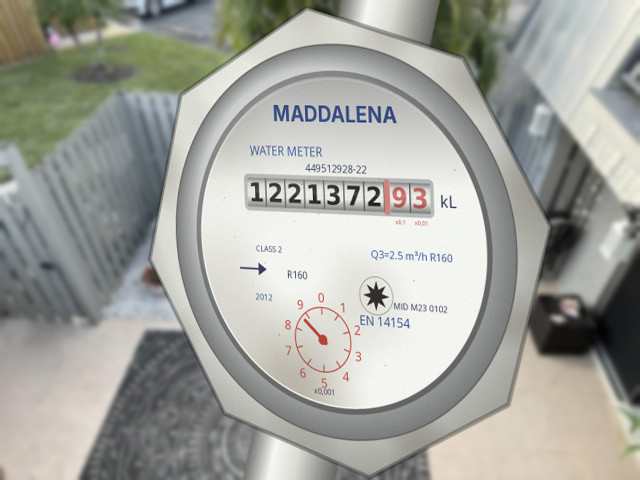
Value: 1221372.938 kL
